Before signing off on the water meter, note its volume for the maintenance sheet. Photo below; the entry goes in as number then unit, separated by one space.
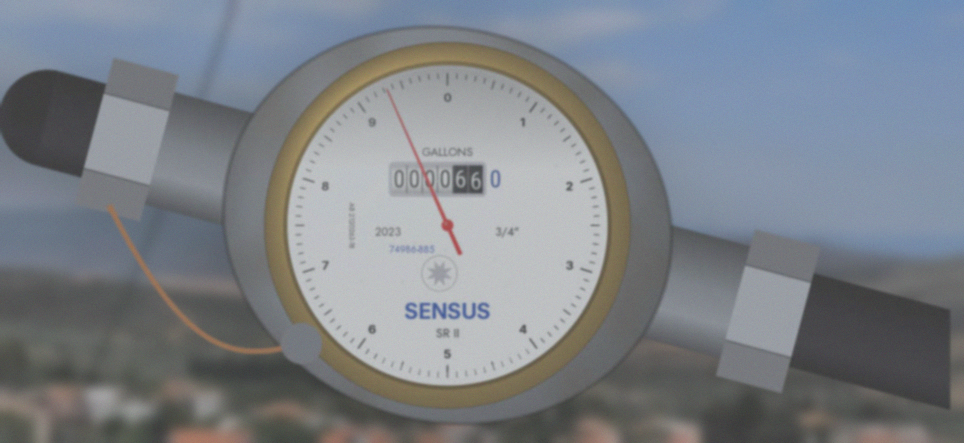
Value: 659.3 gal
